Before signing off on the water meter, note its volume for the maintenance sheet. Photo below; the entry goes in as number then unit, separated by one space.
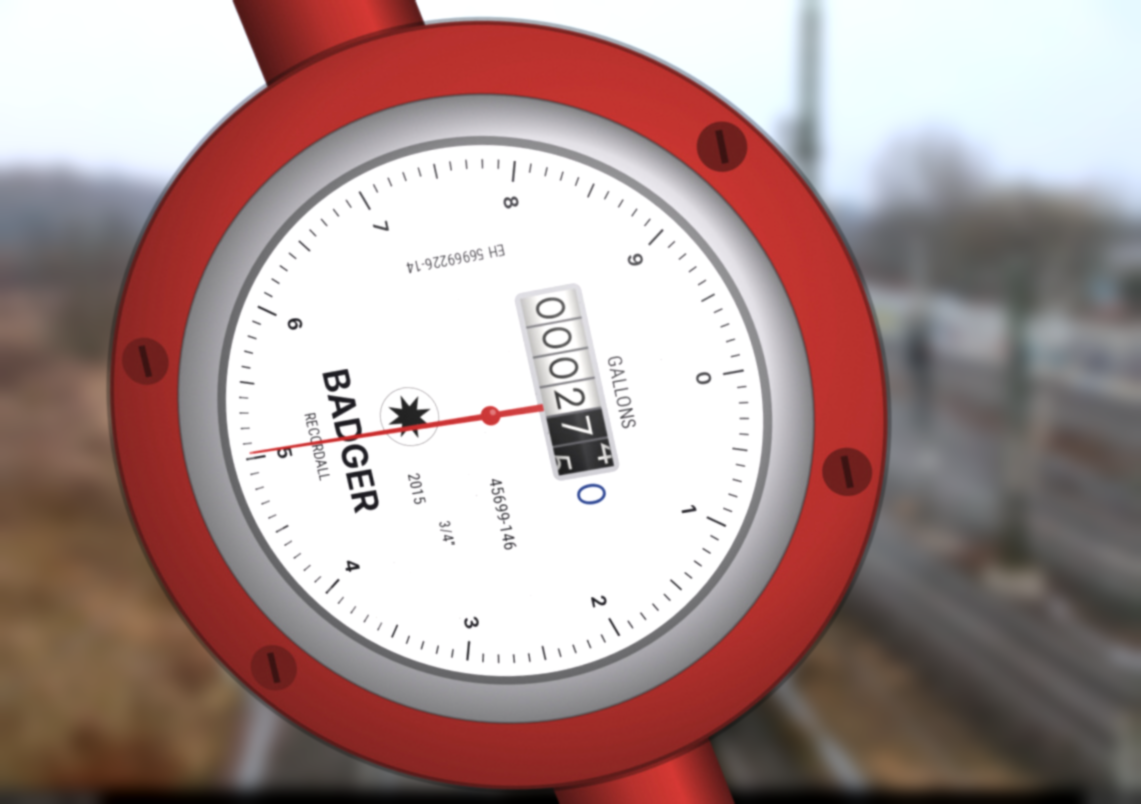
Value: 2745.0 gal
